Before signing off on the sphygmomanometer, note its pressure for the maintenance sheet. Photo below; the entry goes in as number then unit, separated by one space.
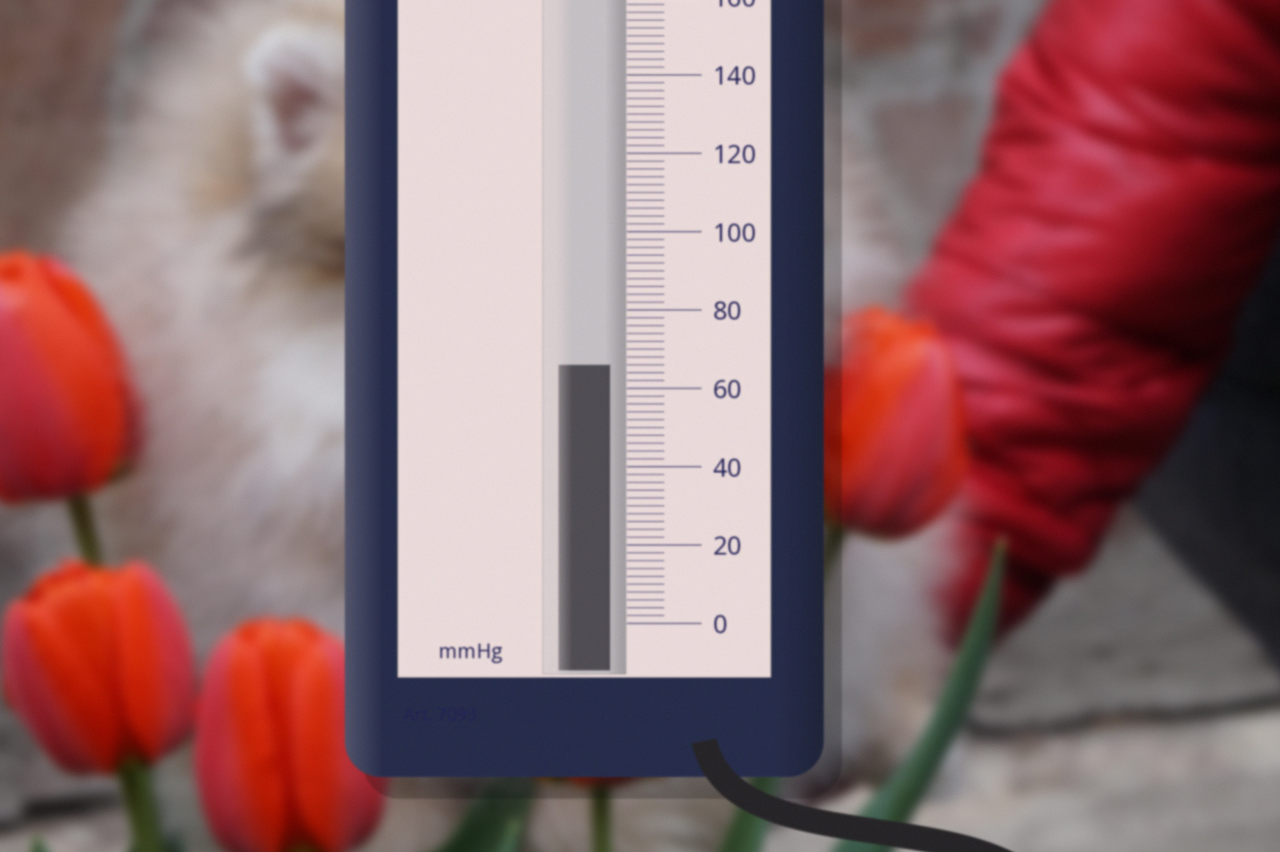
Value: 66 mmHg
